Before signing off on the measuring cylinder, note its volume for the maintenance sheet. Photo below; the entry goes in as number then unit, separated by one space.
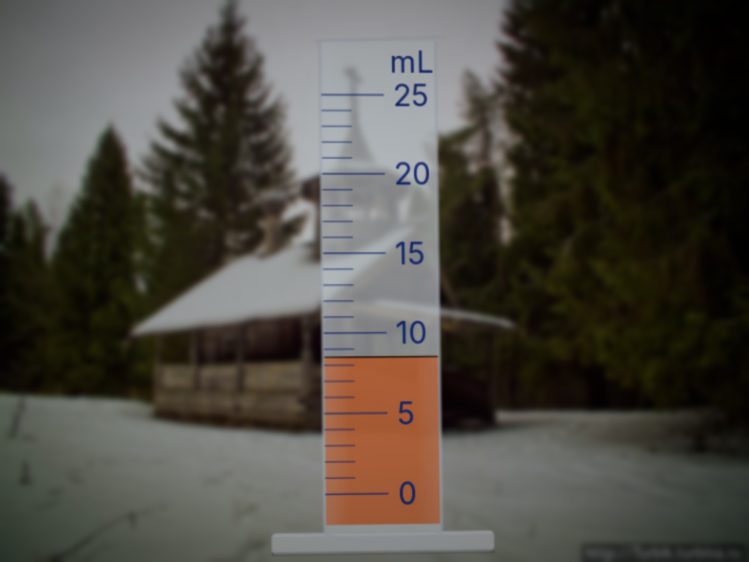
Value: 8.5 mL
